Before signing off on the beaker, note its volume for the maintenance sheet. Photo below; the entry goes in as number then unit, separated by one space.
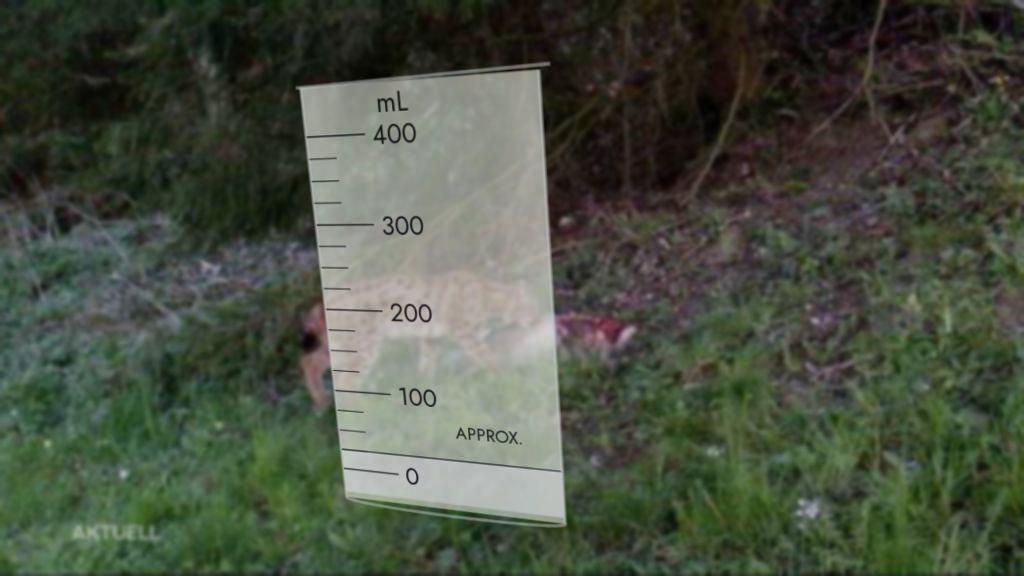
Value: 25 mL
